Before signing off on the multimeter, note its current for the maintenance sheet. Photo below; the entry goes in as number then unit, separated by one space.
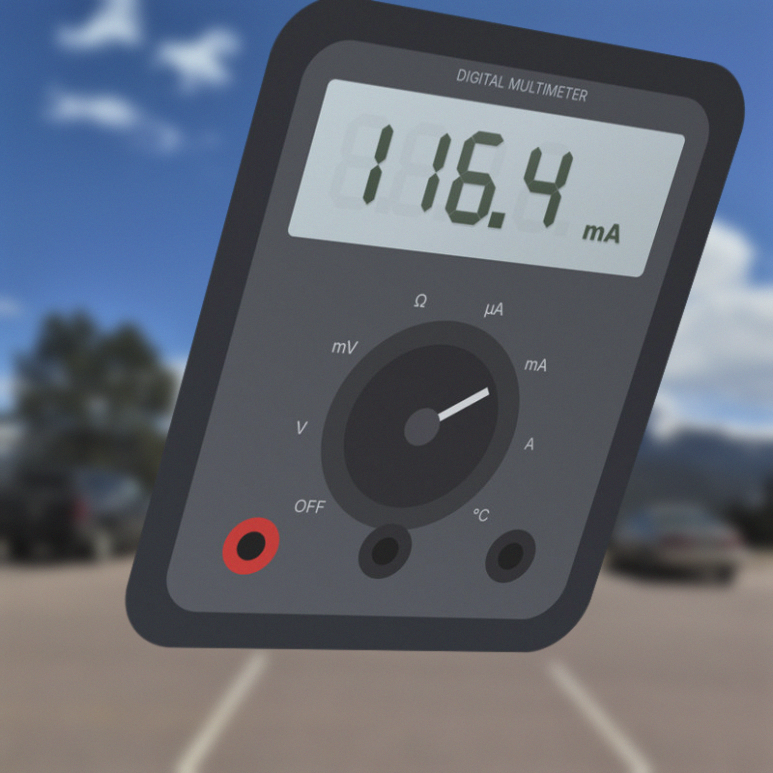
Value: 116.4 mA
